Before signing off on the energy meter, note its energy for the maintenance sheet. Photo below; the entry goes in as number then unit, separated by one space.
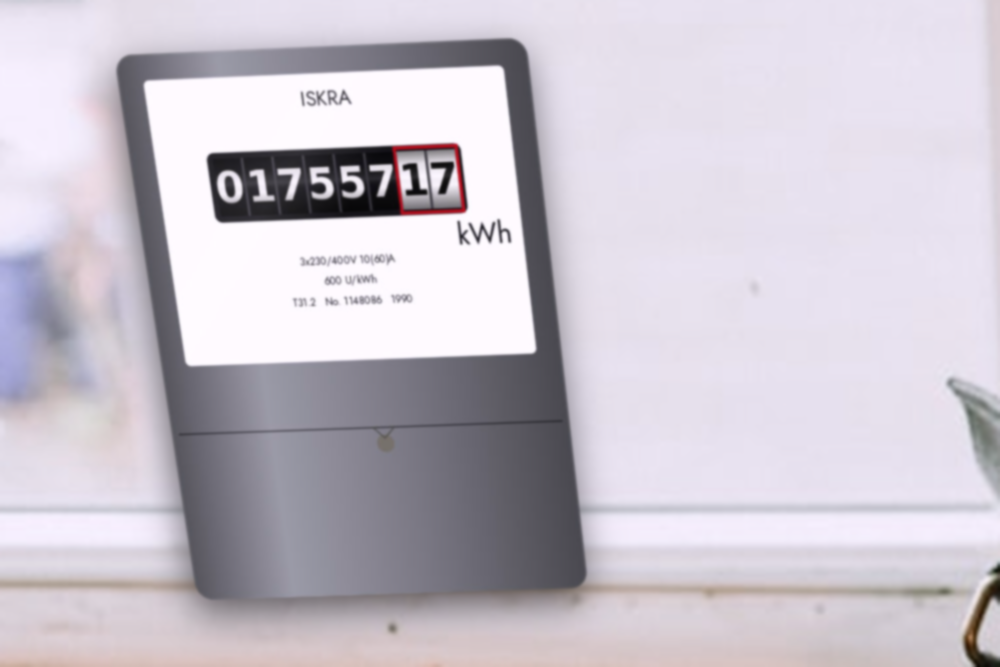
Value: 17557.17 kWh
